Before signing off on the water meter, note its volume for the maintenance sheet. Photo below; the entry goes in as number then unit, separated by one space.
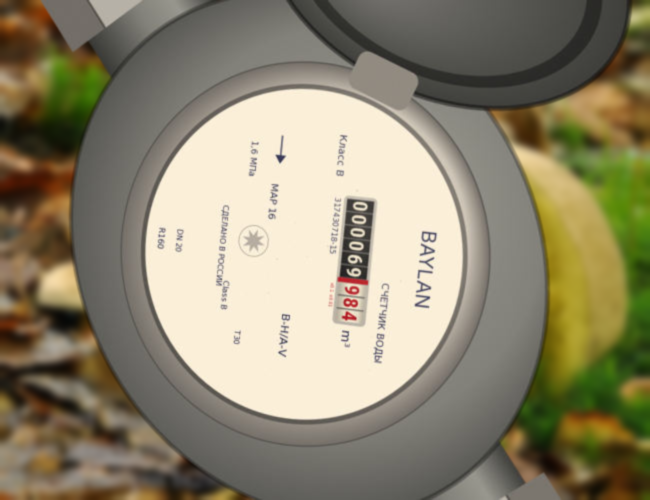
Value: 69.984 m³
